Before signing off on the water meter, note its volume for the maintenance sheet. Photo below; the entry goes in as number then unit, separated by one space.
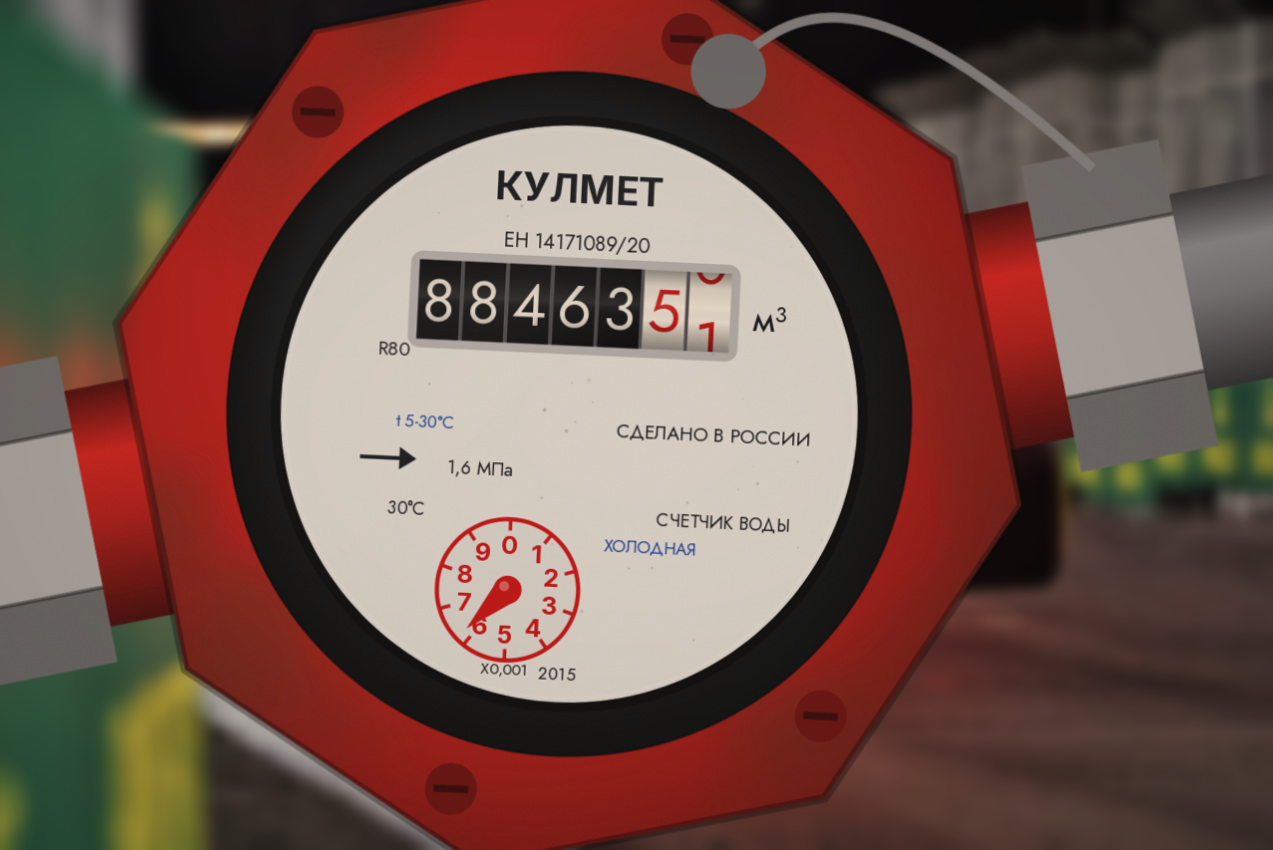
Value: 88463.506 m³
